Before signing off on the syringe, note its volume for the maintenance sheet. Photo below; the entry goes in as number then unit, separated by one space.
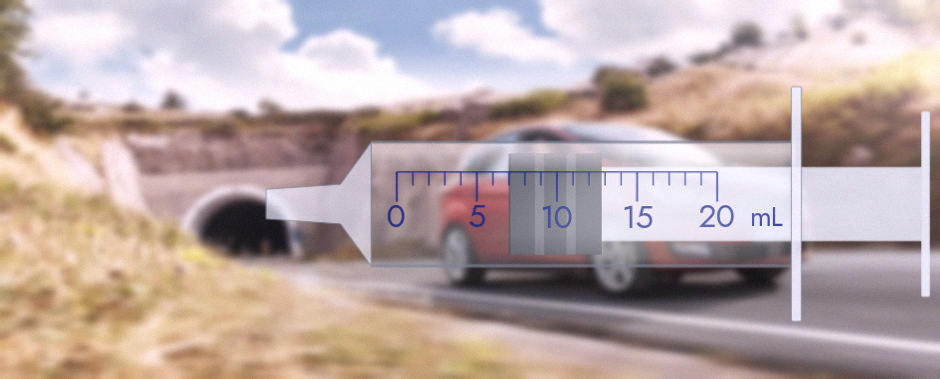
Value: 7 mL
